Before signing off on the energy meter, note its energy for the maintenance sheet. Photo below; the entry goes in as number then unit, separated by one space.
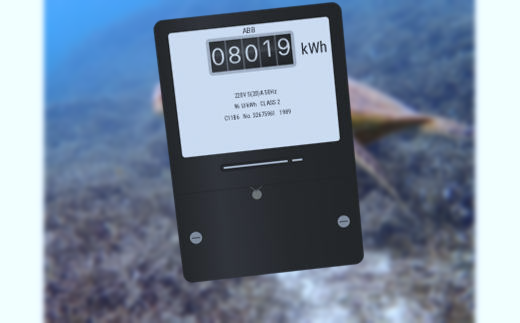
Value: 8019 kWh
